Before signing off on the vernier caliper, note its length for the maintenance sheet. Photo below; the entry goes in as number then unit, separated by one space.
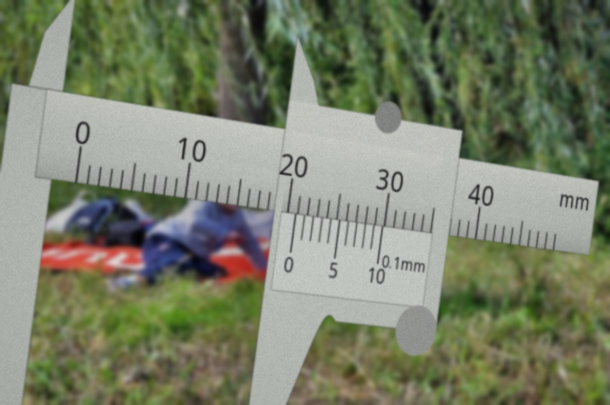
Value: 20.8 mm
